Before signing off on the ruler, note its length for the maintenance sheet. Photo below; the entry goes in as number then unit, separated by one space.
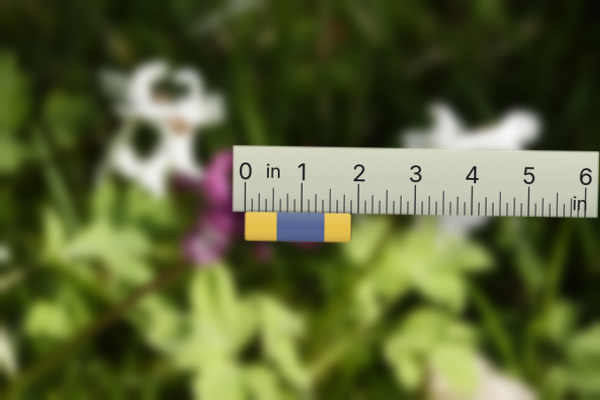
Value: 1.875 in
